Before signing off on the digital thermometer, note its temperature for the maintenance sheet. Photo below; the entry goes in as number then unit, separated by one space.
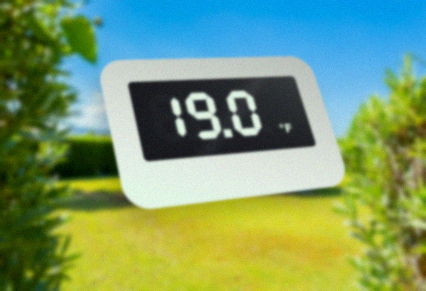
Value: 19.0 °F
